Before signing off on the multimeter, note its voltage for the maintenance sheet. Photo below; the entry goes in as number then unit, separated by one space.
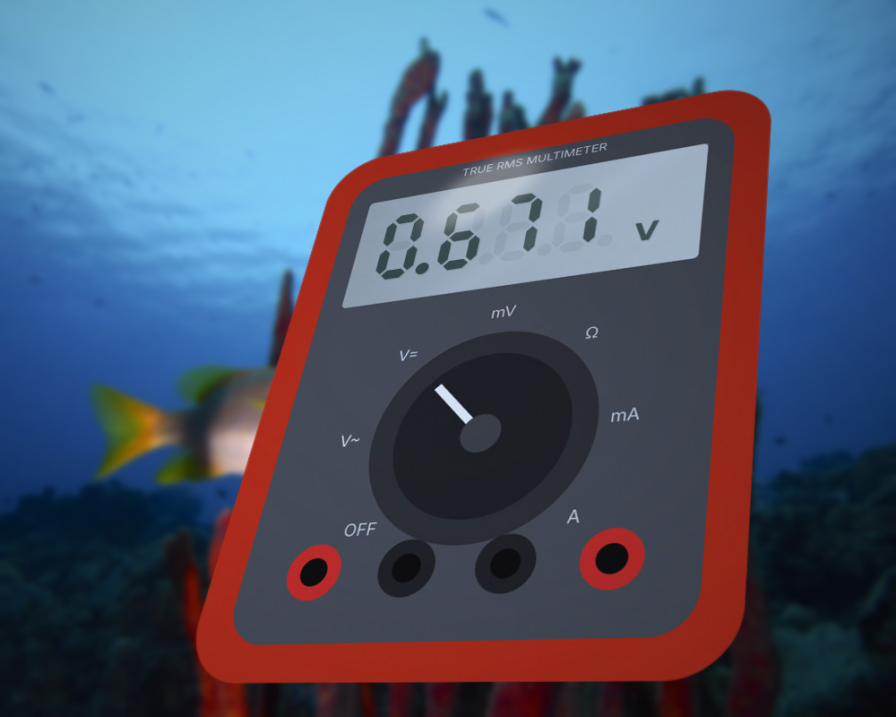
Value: 0.671 V
